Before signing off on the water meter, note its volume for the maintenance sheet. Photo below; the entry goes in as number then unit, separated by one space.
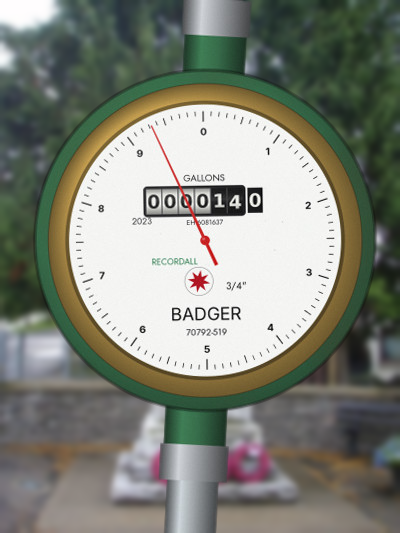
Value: 139.3 gal
